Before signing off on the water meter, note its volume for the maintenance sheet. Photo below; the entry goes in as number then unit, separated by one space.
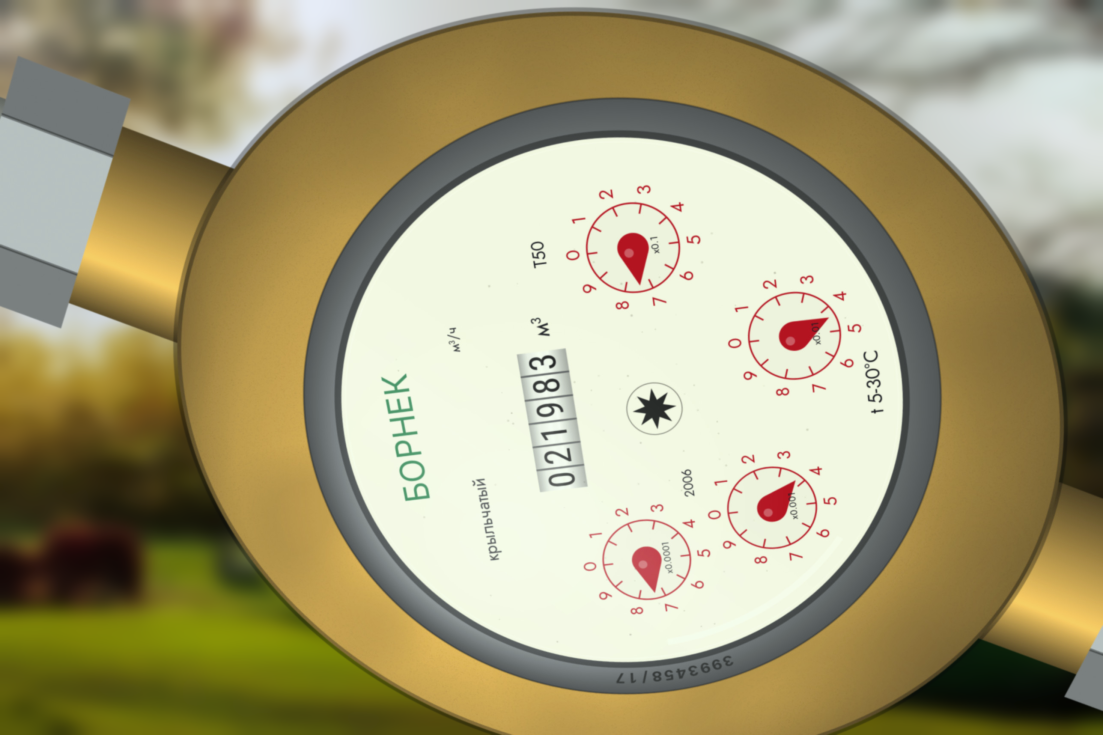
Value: 21983.7437 m³
